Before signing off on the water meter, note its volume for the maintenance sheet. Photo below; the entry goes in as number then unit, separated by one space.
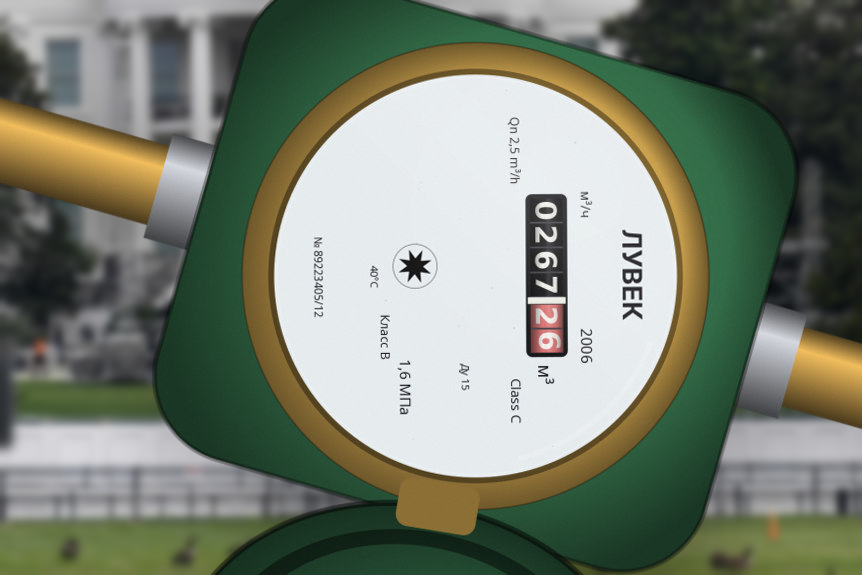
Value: 267.26 m³
